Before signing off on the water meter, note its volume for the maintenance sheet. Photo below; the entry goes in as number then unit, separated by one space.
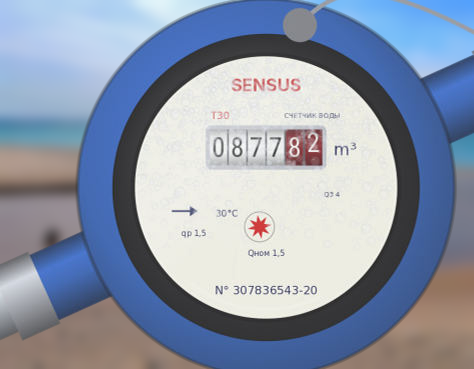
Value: 877.82 m³
